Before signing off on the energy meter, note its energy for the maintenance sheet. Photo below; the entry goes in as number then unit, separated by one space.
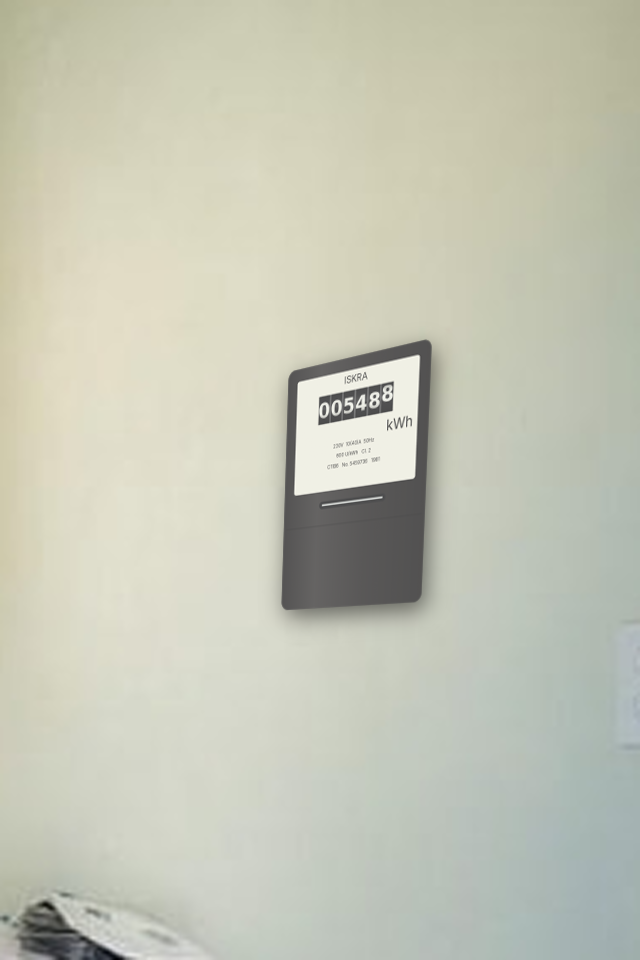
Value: 5488 kWh
